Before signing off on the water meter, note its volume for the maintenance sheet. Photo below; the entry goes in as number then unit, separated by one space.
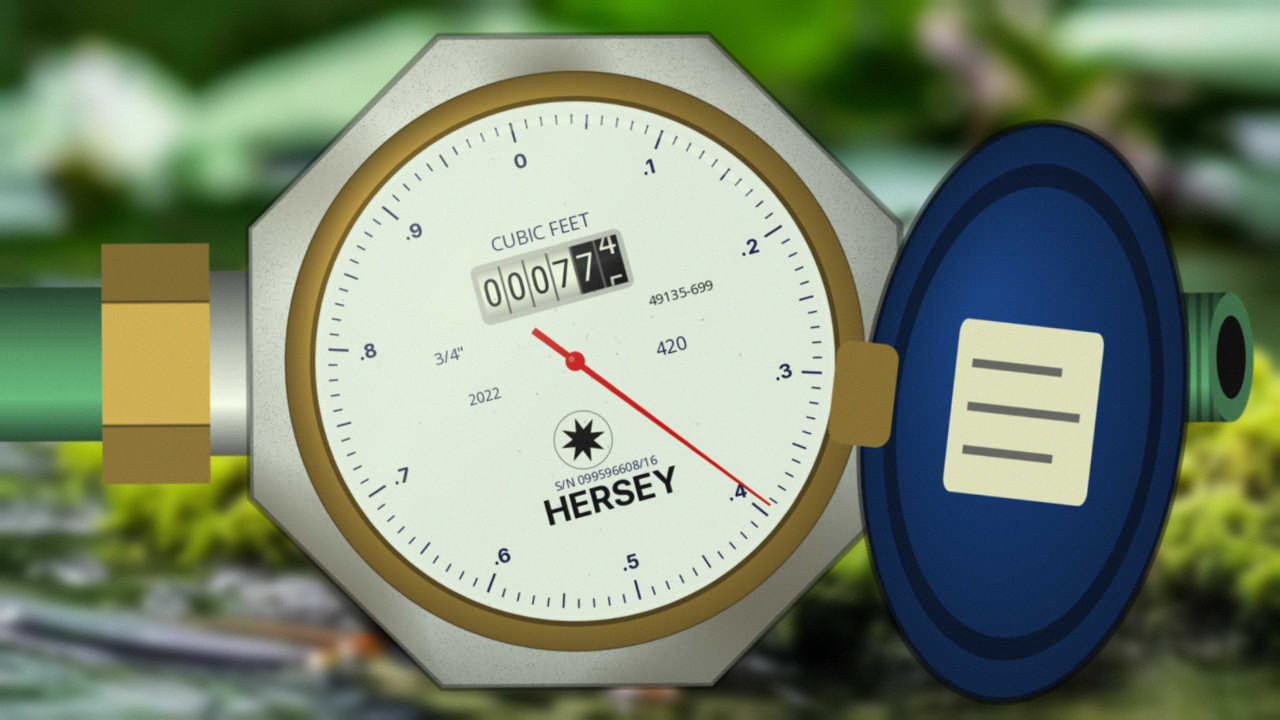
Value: 774.39 ft³
